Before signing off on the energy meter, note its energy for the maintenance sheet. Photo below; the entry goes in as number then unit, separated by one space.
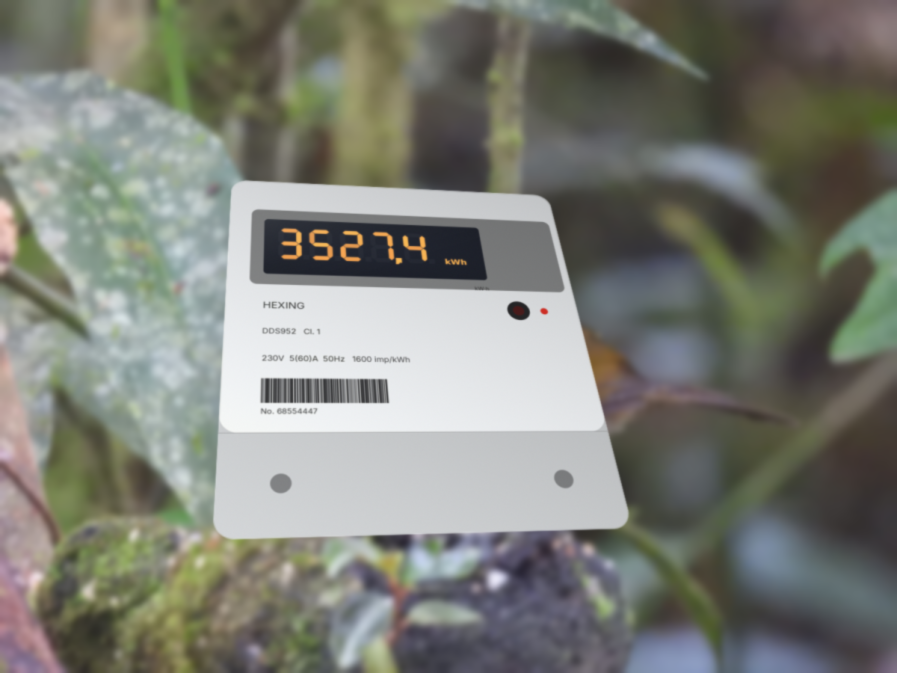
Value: 3527.4 kWh
